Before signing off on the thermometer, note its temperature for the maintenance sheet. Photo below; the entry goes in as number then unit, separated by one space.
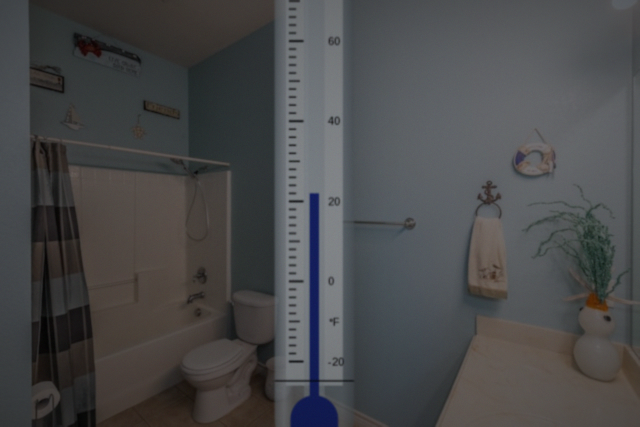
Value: 22 °F
